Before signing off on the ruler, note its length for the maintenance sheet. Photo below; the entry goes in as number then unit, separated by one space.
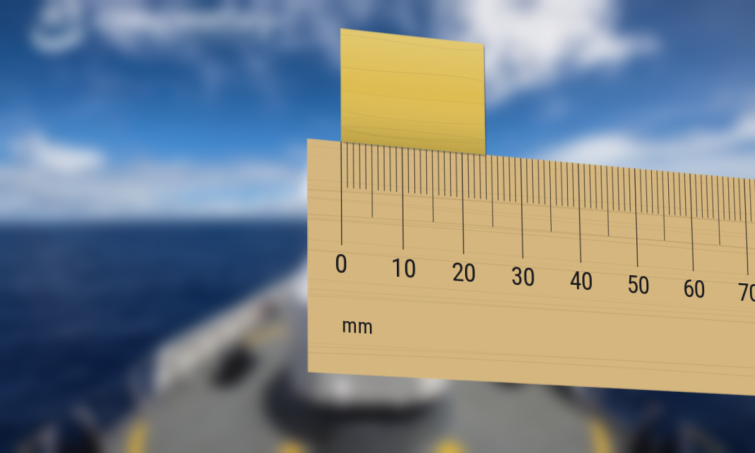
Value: 24 mm
